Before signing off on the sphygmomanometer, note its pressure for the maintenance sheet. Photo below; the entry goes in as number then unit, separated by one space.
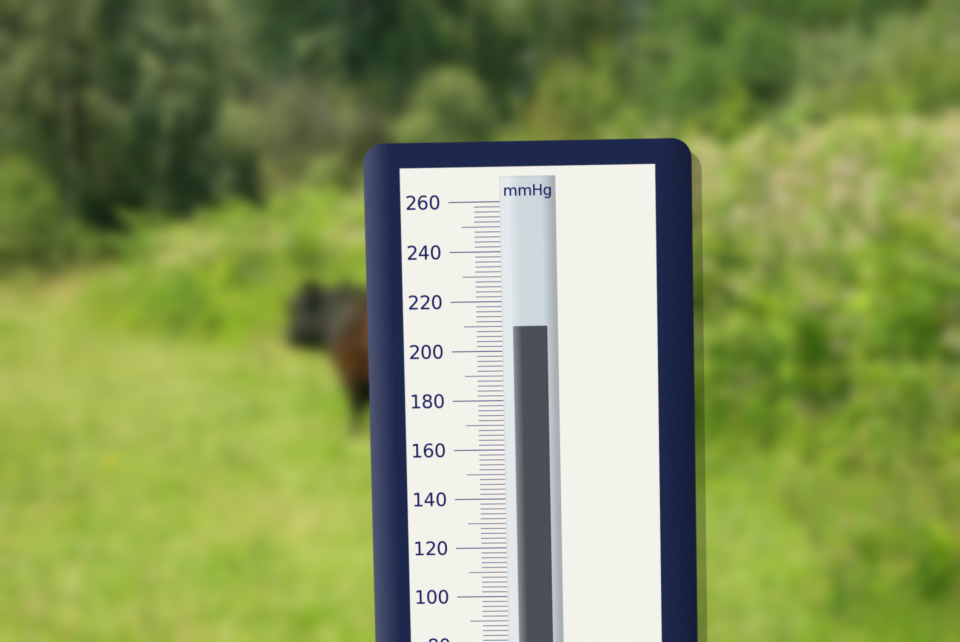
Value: 210 mmHg
